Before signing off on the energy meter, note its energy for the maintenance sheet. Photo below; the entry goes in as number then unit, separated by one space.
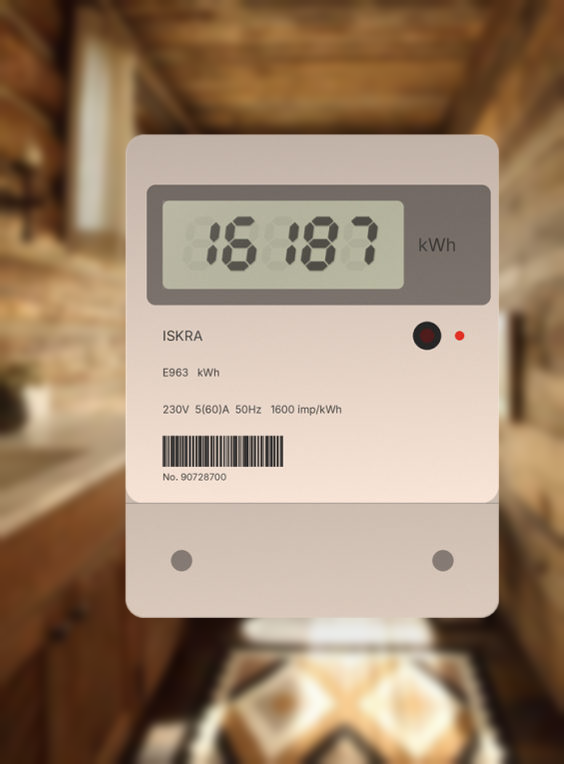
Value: 16187 kWh
